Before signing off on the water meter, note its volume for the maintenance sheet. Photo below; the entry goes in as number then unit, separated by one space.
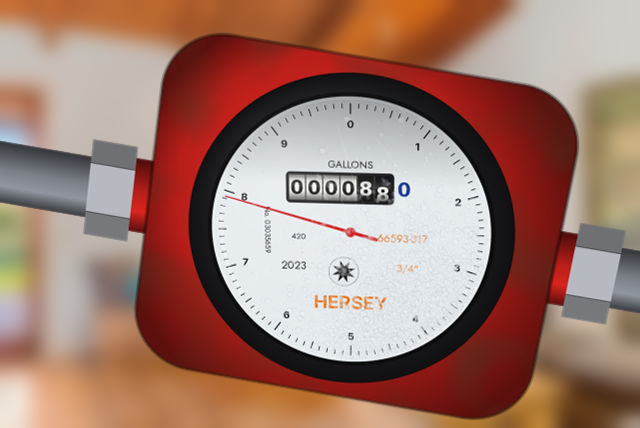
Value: 877.9 gal
